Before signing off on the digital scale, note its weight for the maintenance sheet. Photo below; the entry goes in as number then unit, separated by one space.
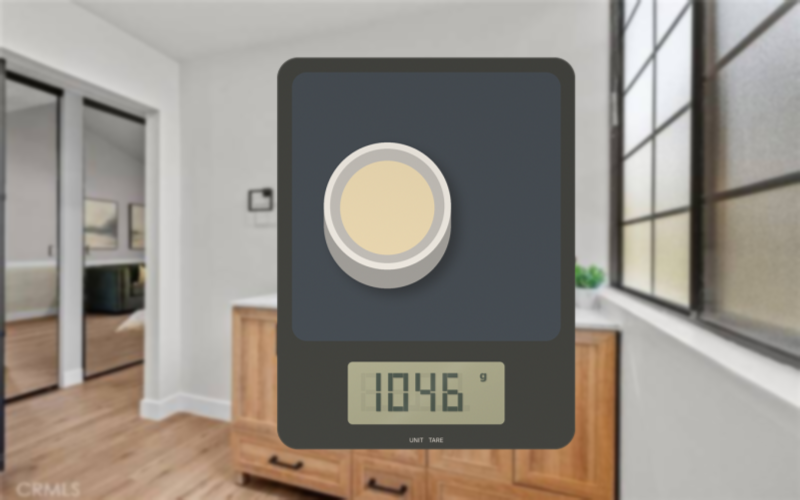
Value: 1046 g
